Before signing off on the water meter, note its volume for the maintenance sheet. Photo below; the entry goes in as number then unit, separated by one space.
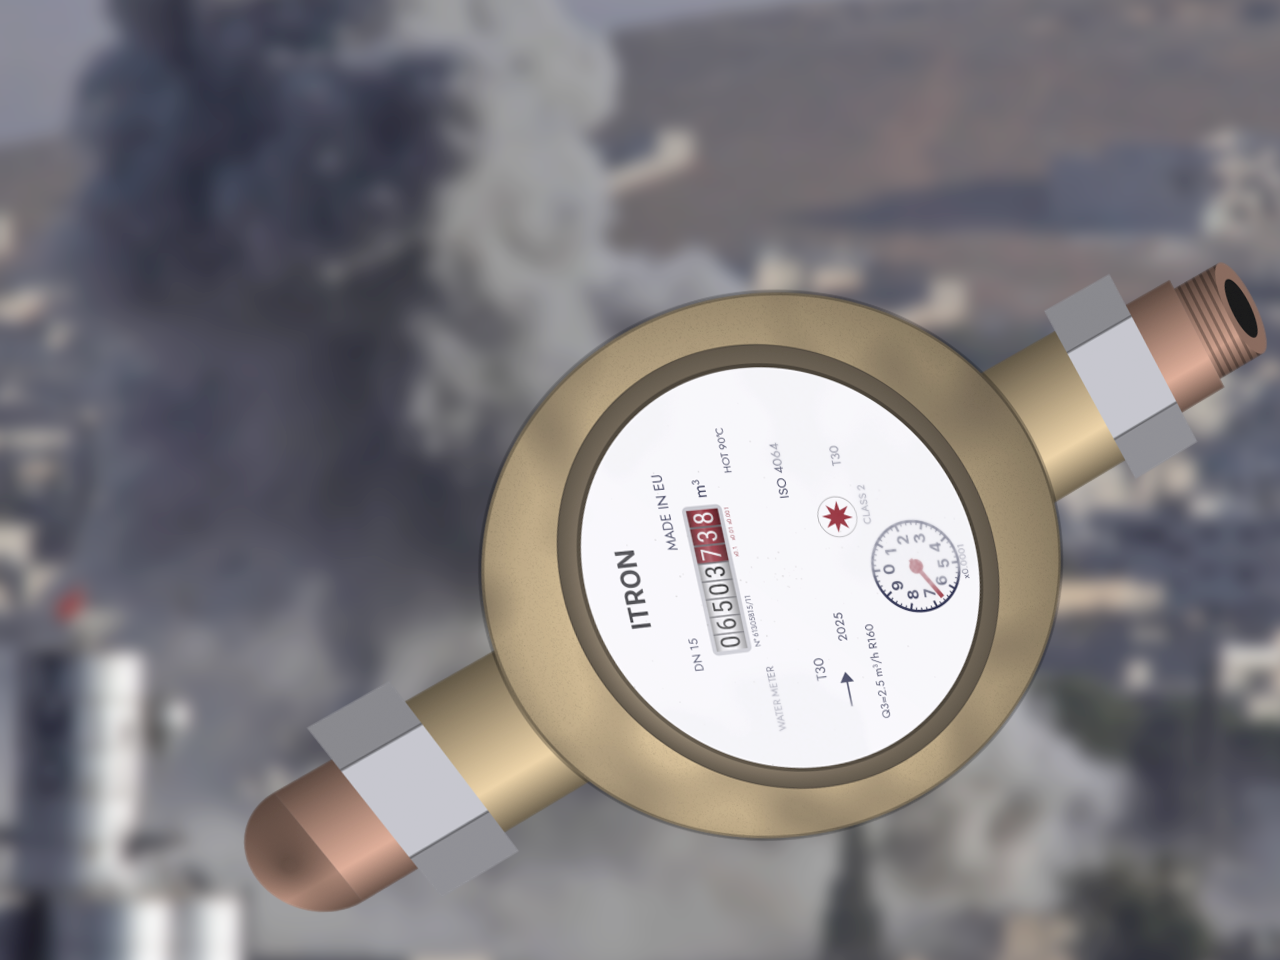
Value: 6503.7386 m³
